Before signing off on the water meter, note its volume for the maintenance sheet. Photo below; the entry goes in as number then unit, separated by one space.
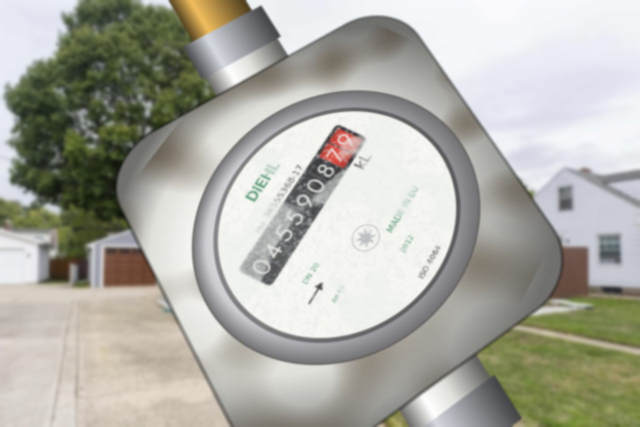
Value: 455908.79 kL
